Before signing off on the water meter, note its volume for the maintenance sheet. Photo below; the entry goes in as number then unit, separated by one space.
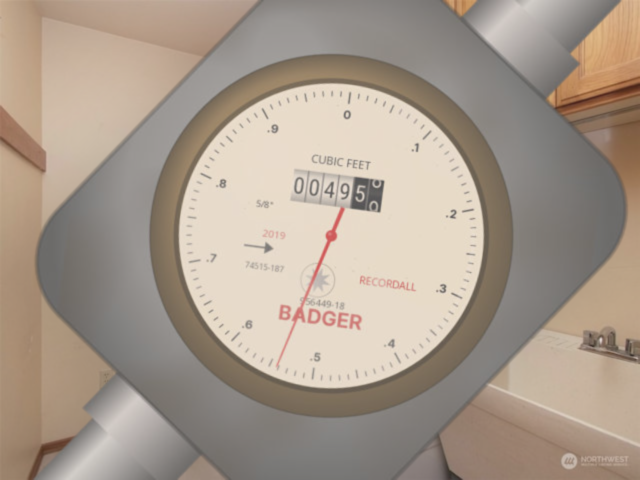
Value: 4958.54 ft³
